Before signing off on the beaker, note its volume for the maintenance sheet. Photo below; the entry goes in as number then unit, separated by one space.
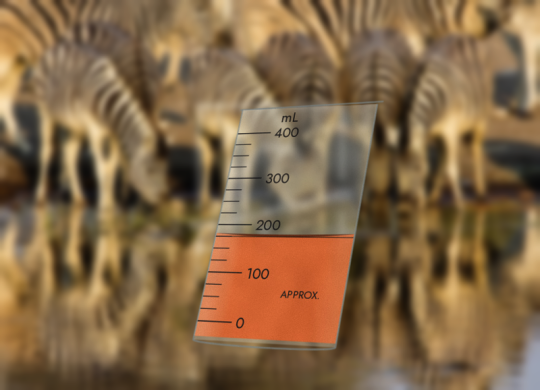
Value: 175 mL
